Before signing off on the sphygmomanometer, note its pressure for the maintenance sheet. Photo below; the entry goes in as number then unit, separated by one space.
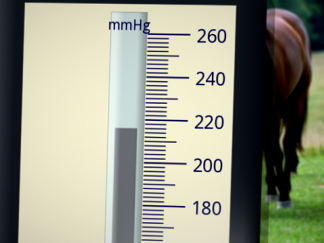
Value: 216 mmHg
